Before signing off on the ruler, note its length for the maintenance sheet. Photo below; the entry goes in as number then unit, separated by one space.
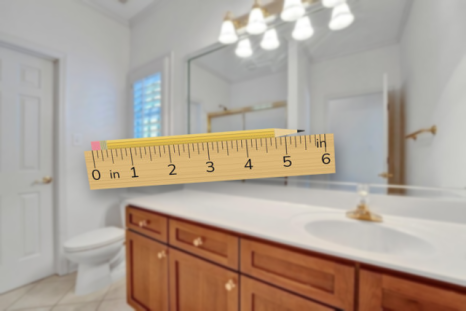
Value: 5.5 in
